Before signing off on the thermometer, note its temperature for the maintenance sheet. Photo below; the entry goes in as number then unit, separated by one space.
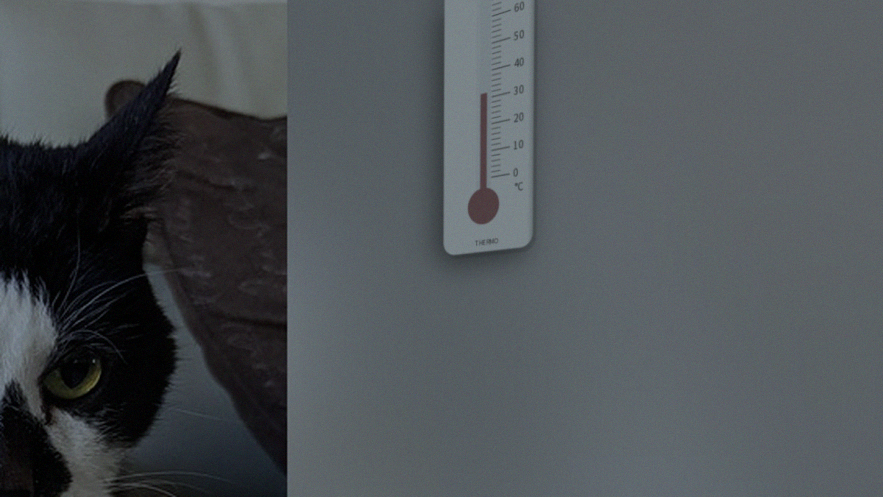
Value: 32 °C
